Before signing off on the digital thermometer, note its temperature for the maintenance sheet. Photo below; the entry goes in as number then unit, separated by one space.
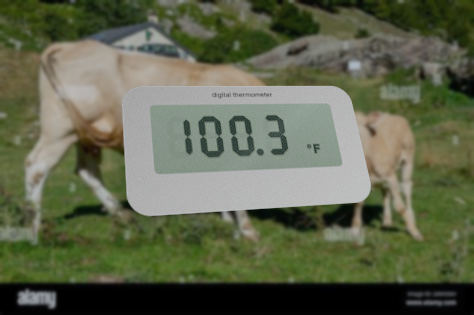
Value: 100.3 °F
